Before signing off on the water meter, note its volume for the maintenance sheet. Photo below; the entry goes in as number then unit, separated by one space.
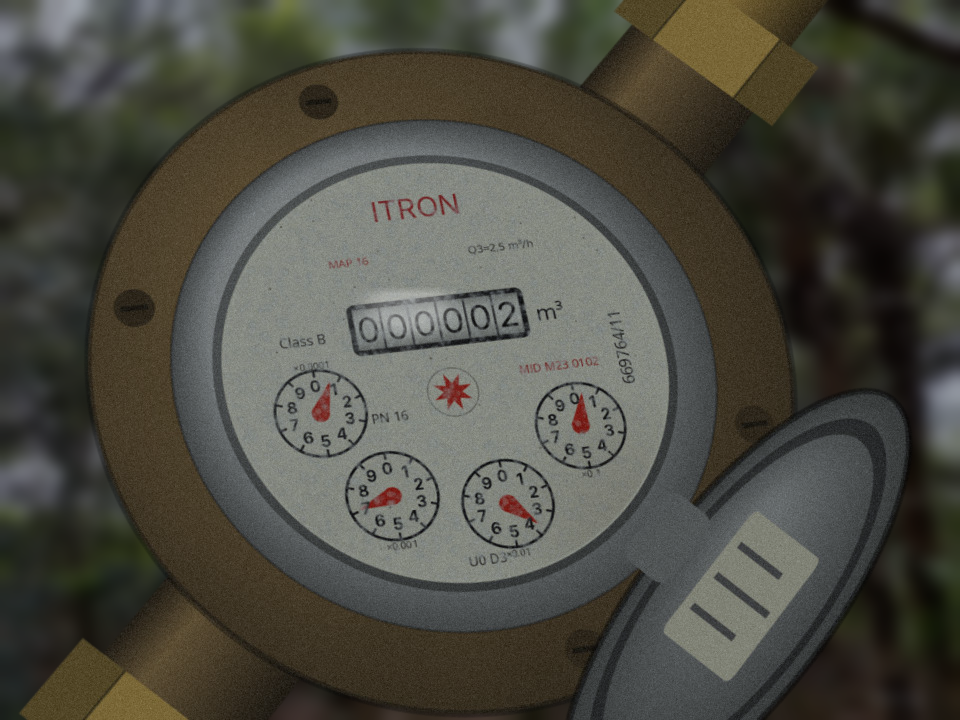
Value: 2.0370 m³
